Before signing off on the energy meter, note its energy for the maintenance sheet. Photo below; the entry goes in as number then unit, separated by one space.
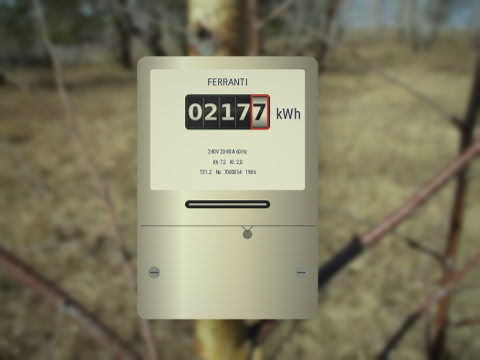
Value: 217.7 kWh
